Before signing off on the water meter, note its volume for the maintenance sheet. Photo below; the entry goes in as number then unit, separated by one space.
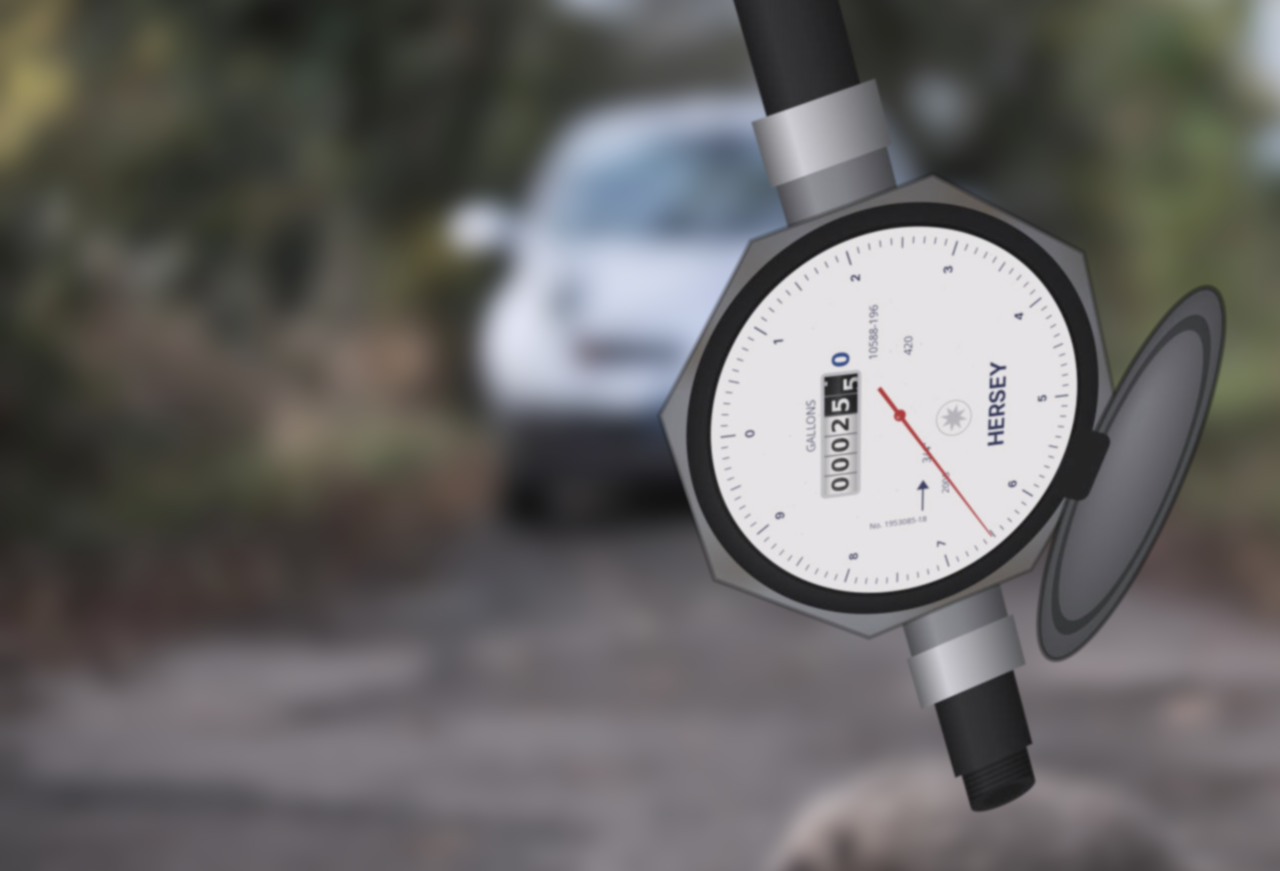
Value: 2546.5 gal
